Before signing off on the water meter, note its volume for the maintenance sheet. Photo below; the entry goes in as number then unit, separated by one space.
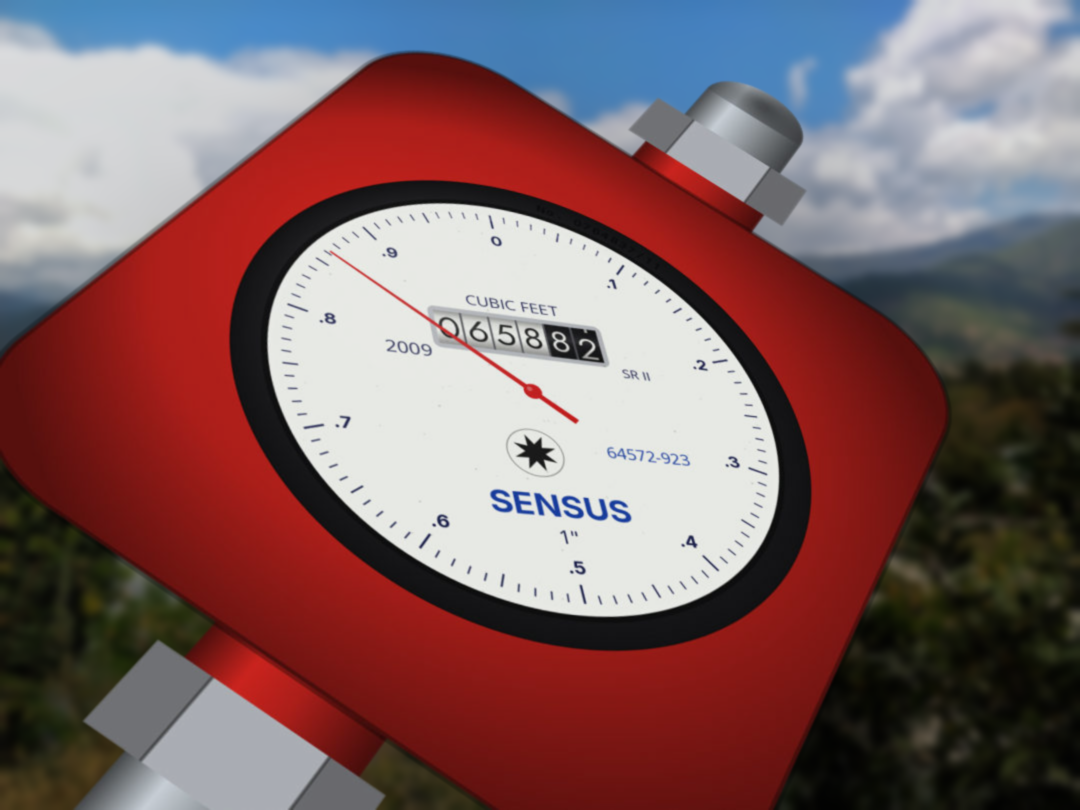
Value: 65881.86 ft³
